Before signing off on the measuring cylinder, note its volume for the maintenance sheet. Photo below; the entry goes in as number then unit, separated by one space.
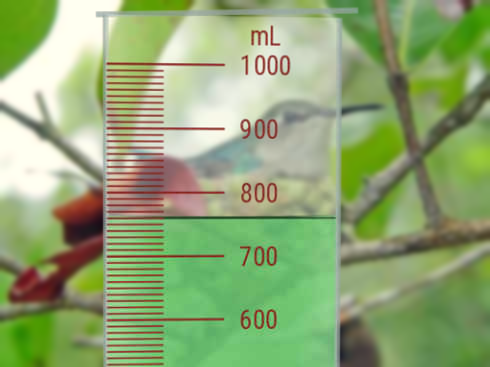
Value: 760 mL
